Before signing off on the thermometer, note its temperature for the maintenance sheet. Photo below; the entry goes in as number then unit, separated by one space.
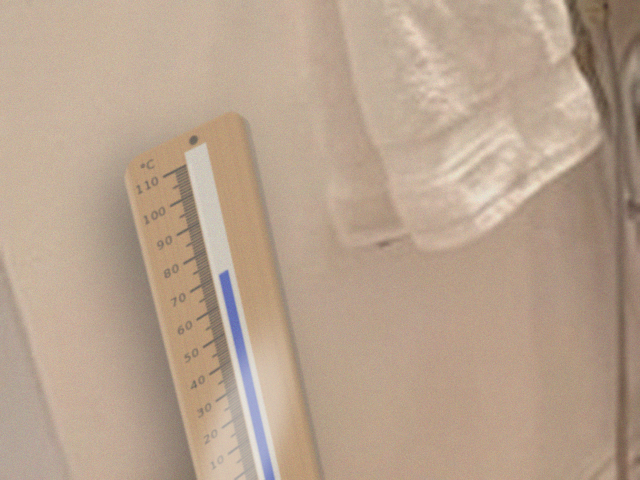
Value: 70 °C
